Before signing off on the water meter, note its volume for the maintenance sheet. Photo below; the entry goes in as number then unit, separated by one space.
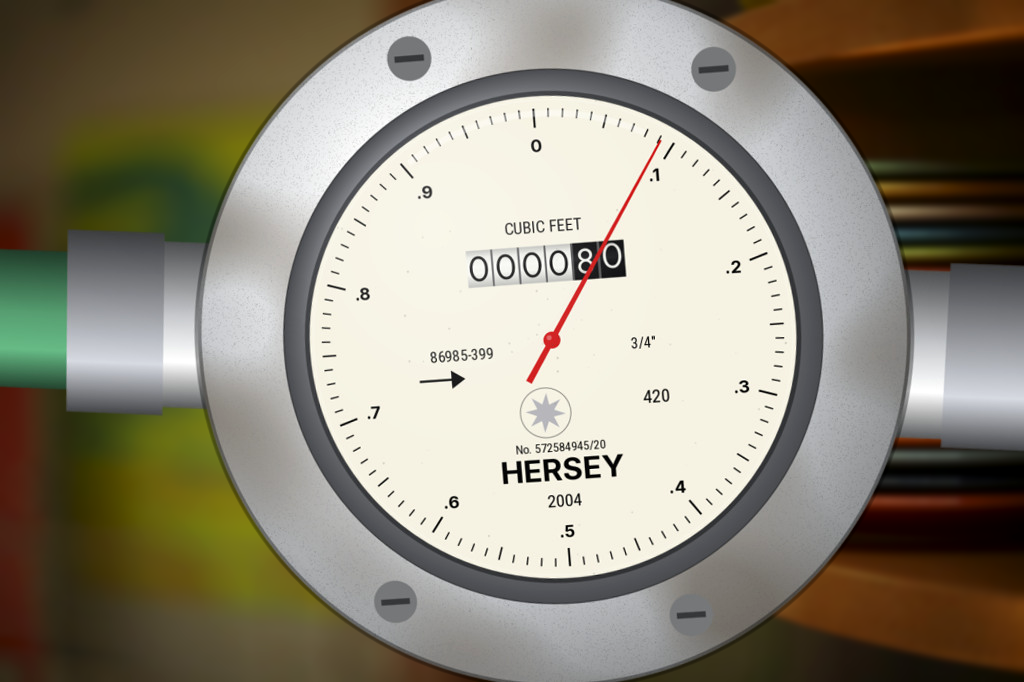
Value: 80.09 ft³
